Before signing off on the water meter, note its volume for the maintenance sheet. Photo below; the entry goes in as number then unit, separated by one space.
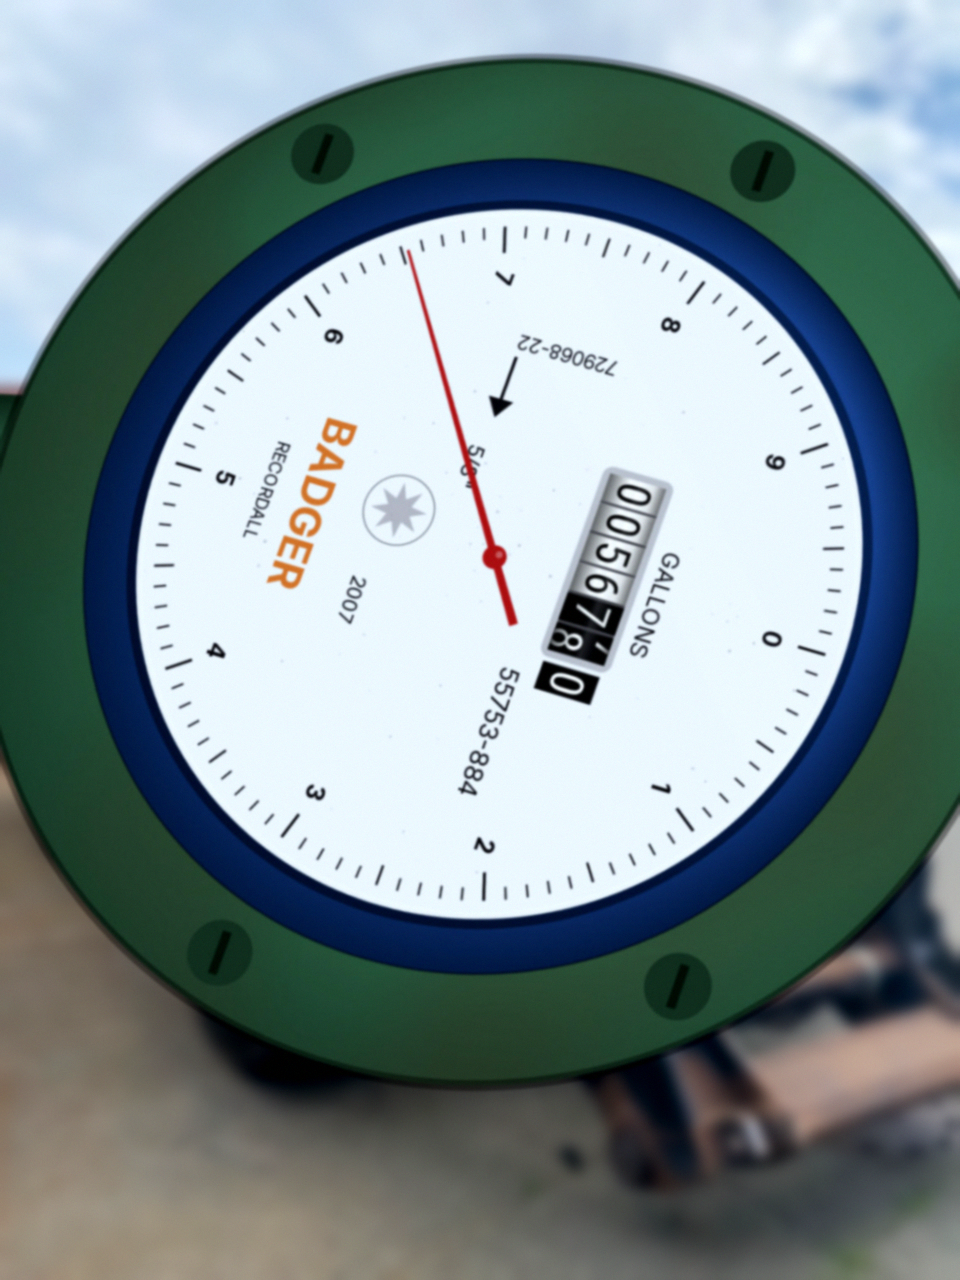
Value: 56776.5 gal
